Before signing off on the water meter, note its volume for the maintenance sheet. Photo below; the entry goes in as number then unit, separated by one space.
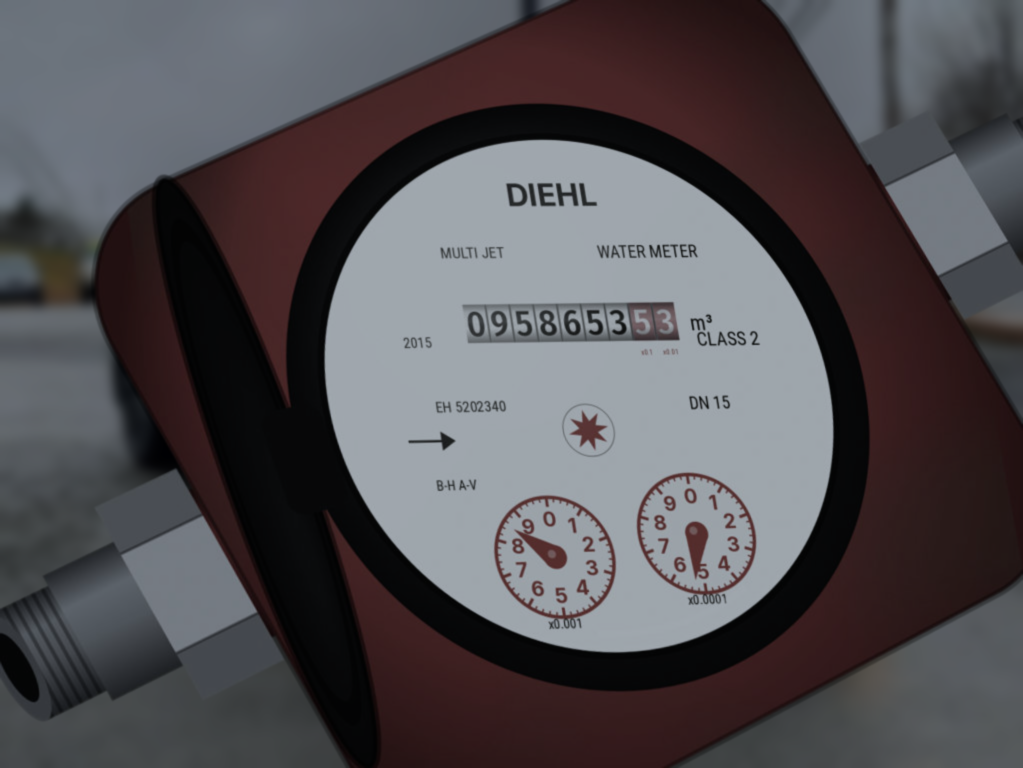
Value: 958653.5385 m³
